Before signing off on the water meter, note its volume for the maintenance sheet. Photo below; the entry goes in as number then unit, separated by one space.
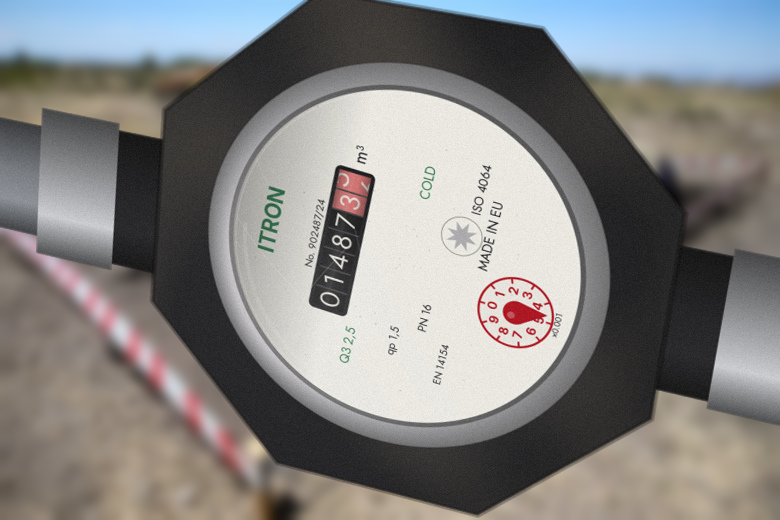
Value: 1487.354 m³
